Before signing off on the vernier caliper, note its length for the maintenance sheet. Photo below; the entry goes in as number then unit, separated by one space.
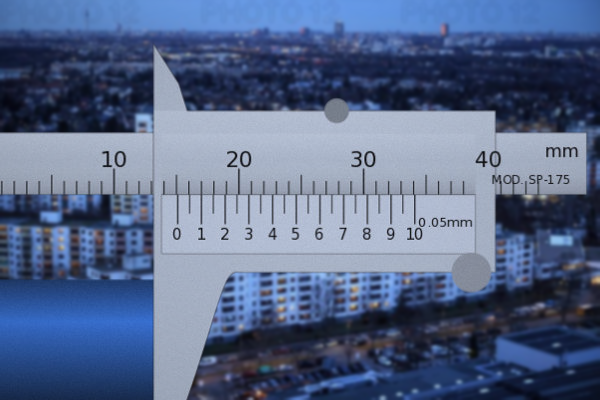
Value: 15.1 mm
